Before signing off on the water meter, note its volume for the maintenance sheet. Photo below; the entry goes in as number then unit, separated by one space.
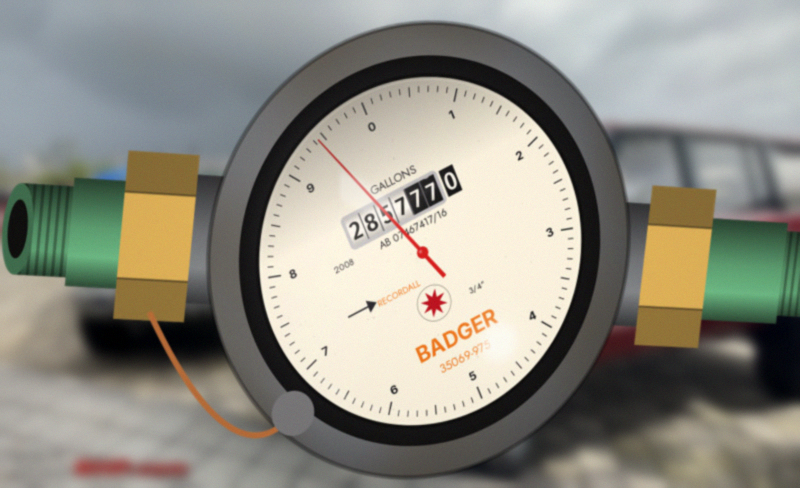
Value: 2857769.4 gal
